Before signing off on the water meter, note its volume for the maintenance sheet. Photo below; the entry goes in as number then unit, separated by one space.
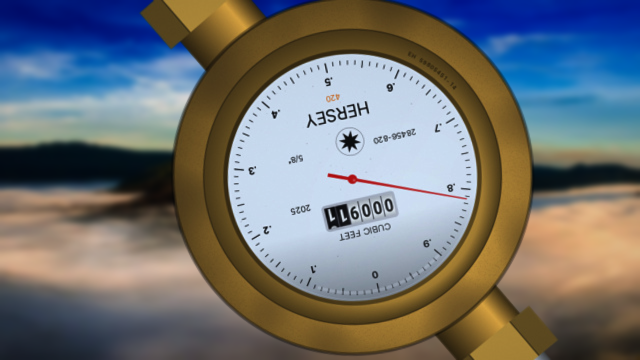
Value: 910.81 ft³
